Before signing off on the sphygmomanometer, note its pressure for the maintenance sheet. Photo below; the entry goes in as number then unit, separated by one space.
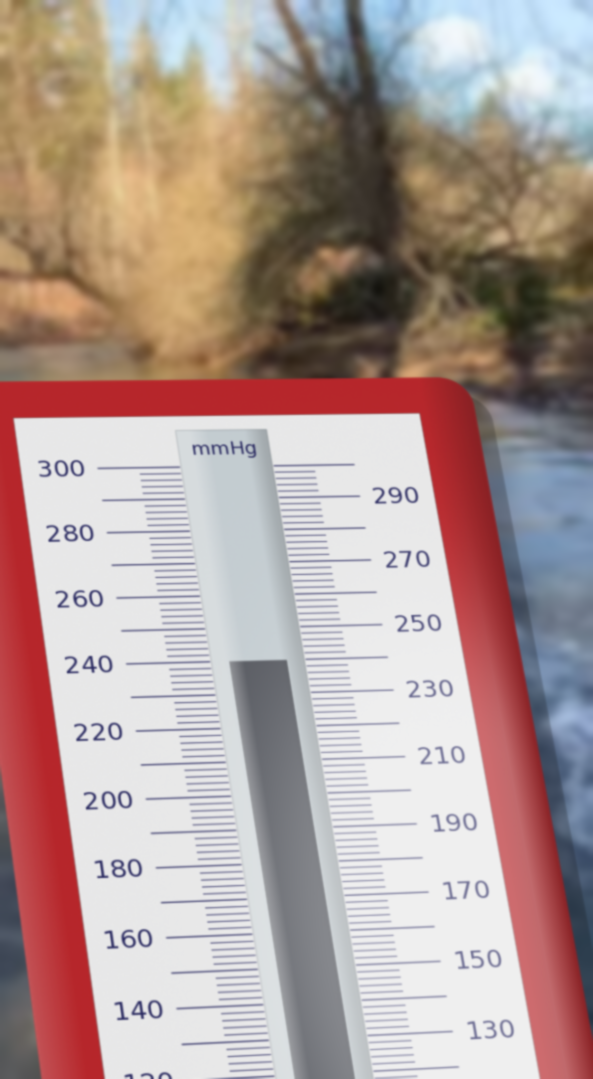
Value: 240 mmHg
